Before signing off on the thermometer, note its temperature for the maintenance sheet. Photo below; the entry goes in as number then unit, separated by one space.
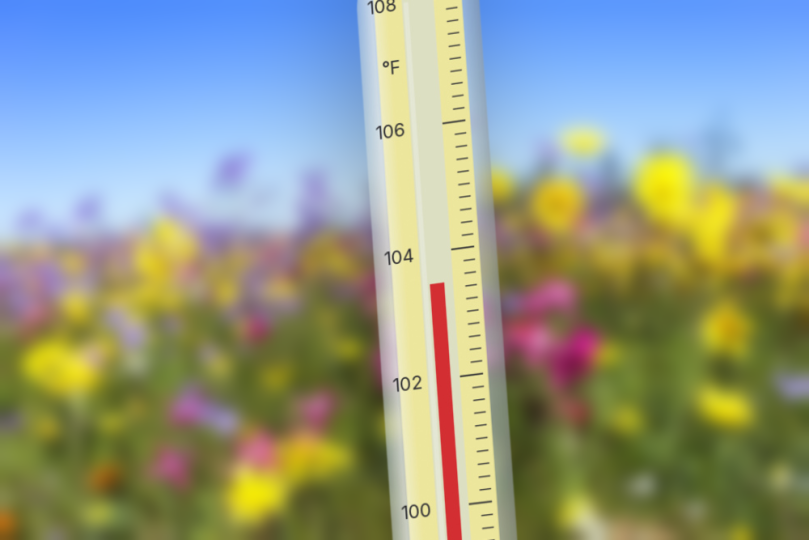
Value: 103.5 °F
